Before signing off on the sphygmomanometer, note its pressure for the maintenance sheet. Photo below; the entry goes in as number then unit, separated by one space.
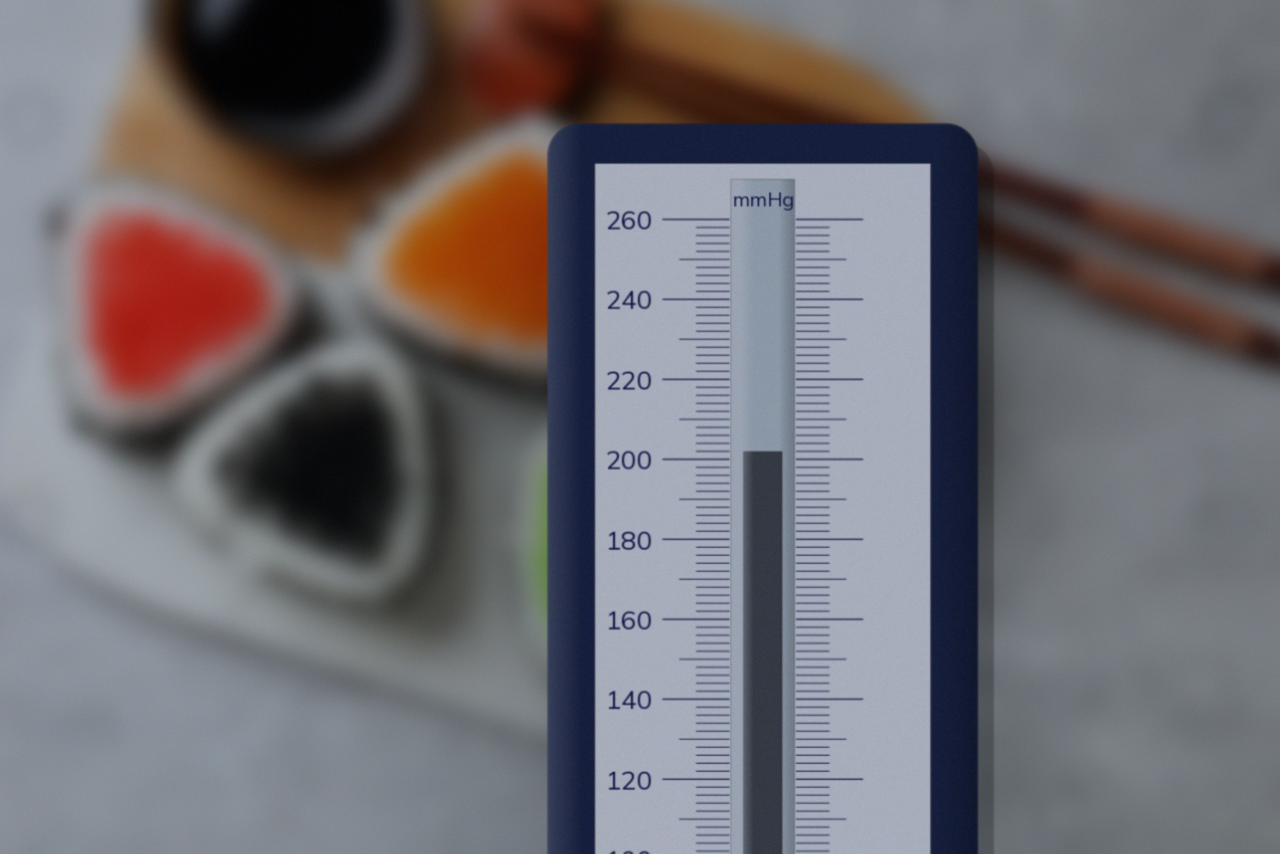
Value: 202 mmHg
